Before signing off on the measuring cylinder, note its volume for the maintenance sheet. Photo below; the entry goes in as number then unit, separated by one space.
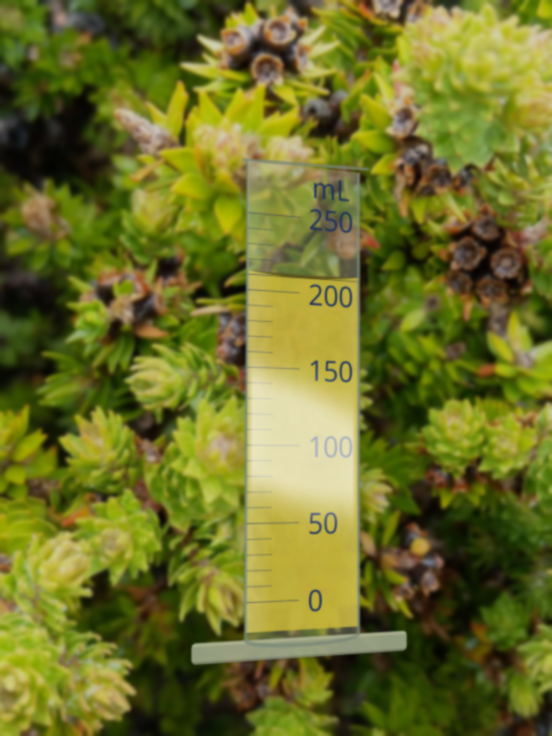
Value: 210 mL
